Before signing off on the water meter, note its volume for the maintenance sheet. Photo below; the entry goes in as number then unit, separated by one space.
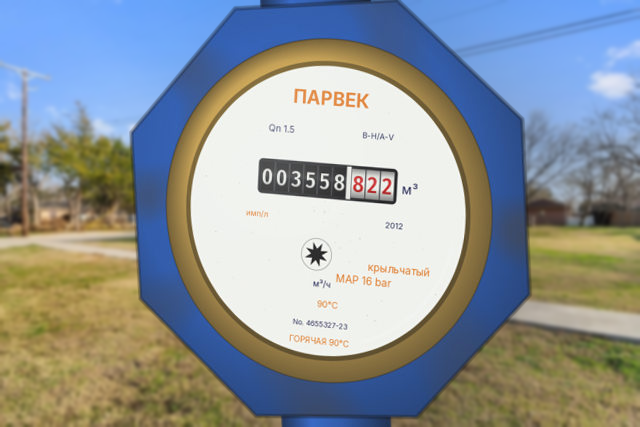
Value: 3558.822 m³
